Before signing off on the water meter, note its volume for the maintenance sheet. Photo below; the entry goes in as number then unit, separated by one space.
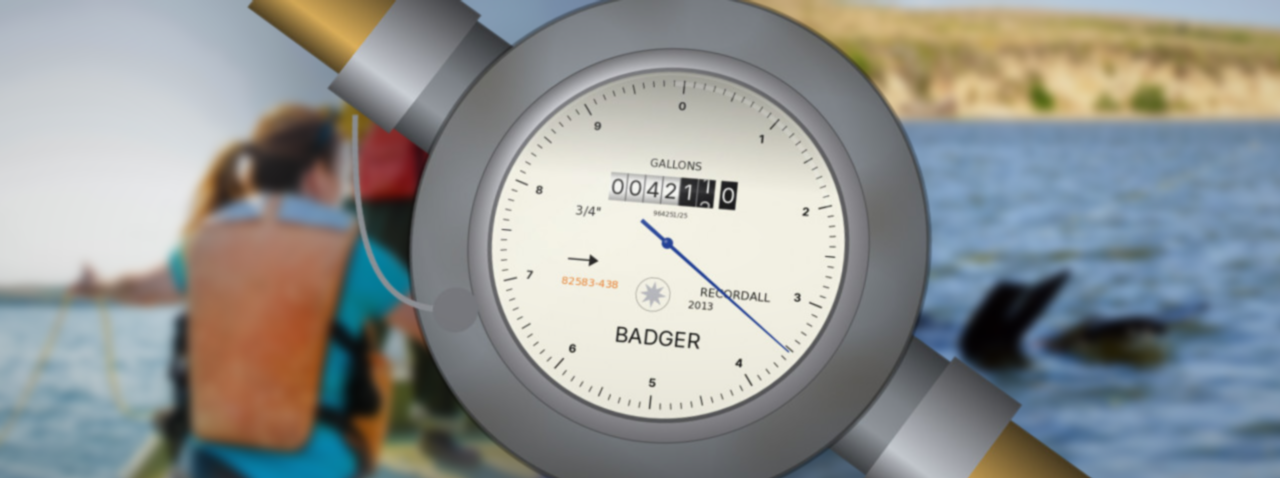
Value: 42113.5 gal
